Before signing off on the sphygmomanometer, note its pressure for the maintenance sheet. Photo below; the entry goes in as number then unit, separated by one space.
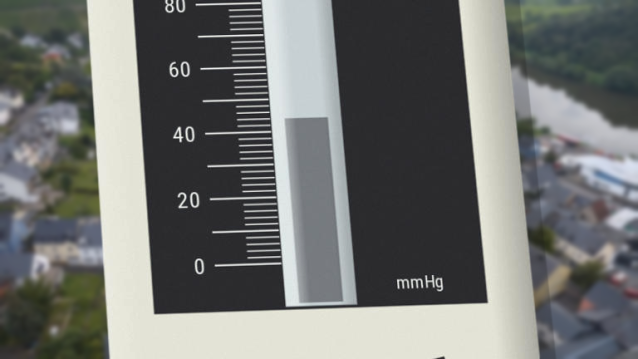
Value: 44 mmHg
